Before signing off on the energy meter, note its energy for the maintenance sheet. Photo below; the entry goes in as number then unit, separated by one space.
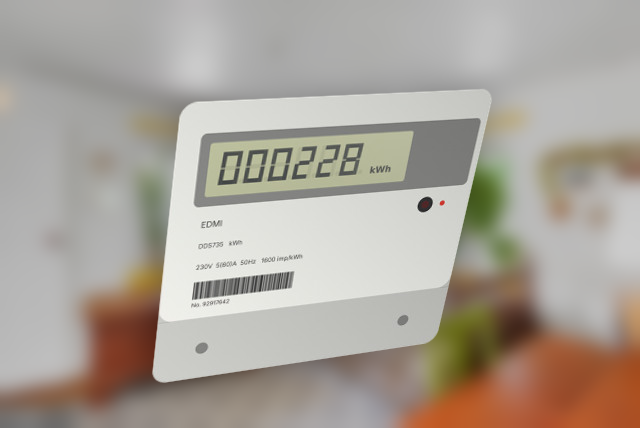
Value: 228 kWh
